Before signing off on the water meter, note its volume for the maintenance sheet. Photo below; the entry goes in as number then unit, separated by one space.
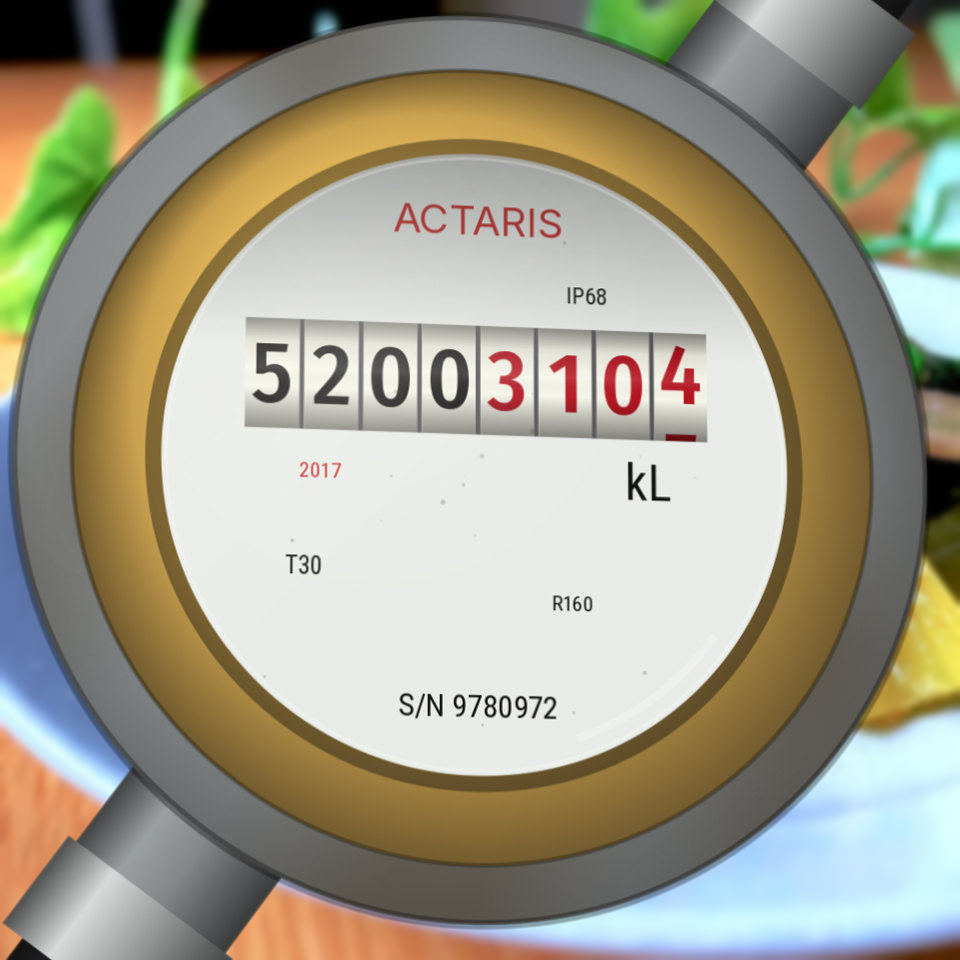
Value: 5200.3104 kL
